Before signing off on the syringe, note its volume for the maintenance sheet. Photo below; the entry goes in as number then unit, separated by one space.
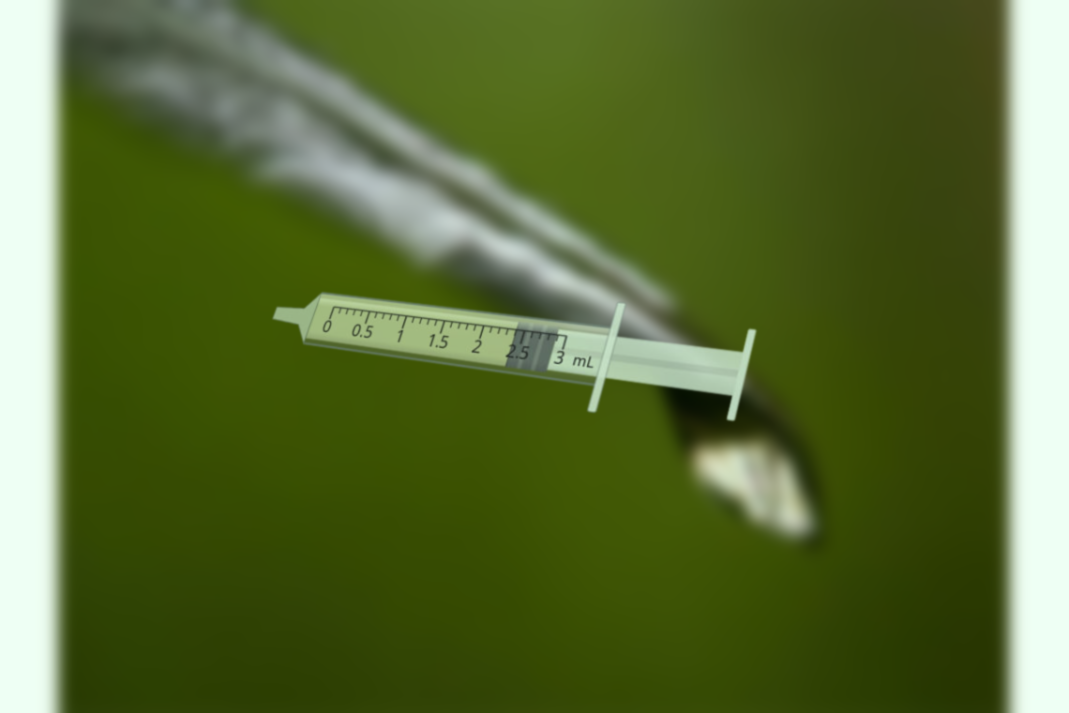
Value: 2.4 mL
